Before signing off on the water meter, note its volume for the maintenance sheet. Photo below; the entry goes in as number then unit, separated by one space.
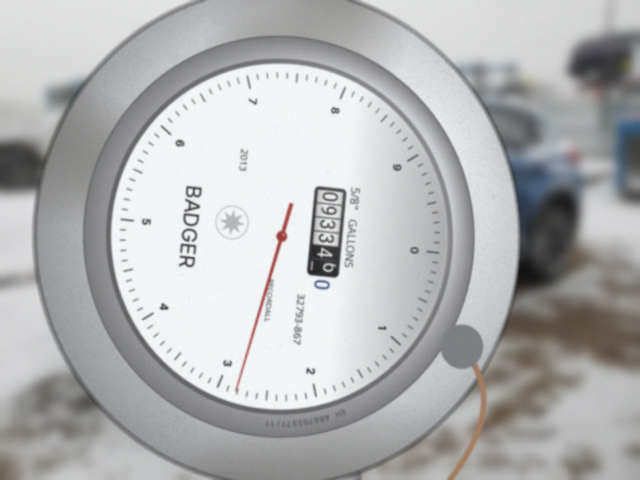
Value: 933462.8 gal
